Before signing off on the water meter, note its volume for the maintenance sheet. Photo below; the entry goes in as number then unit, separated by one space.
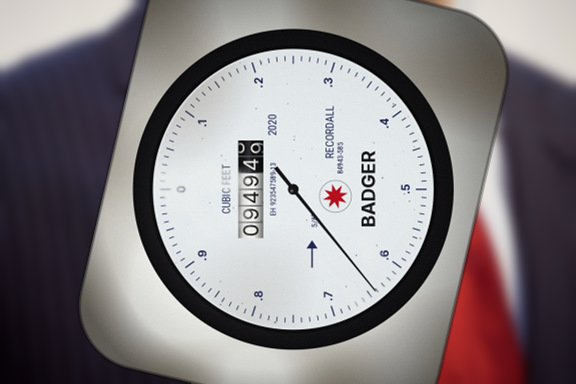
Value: 94948.64 ft³
